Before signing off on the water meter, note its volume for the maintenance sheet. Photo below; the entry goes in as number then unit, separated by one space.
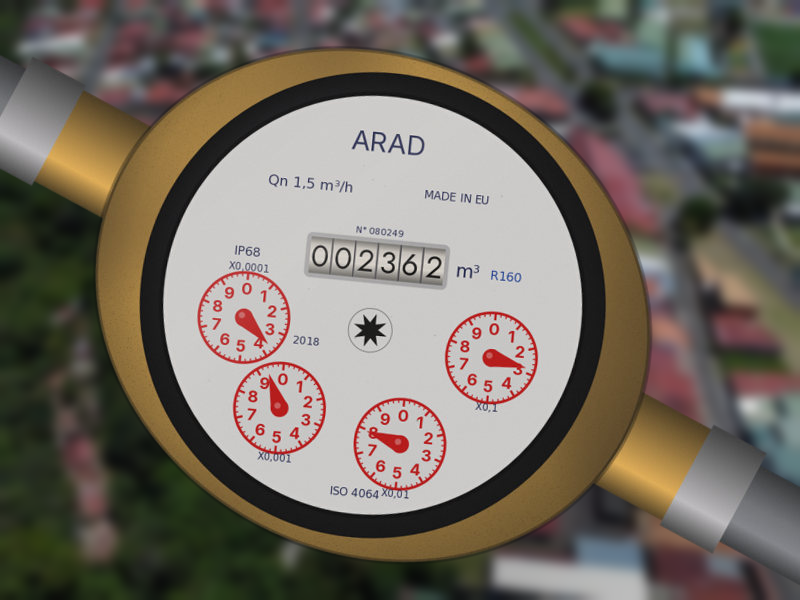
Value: 2362.2793 m³
